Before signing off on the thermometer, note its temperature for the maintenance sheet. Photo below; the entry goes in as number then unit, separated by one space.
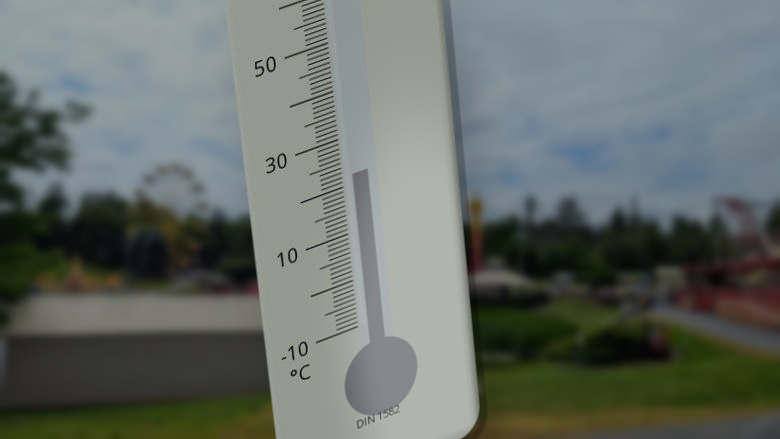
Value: 22 °C
